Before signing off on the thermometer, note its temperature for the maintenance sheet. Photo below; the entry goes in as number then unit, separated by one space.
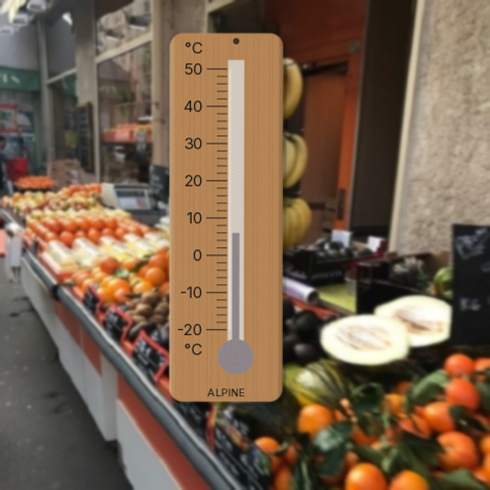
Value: 6 °C
